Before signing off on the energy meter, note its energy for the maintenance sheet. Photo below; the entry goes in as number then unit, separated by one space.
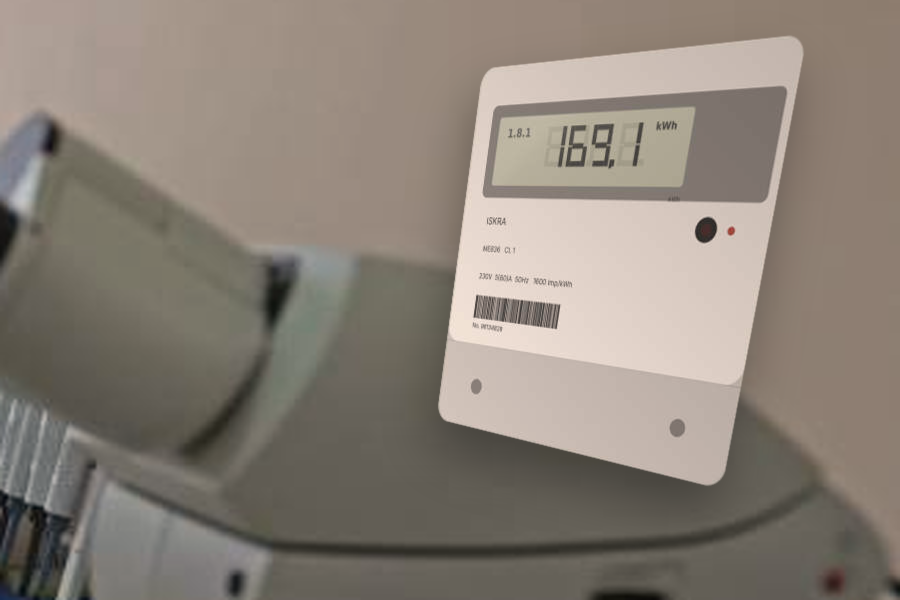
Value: 169.1 kWh
